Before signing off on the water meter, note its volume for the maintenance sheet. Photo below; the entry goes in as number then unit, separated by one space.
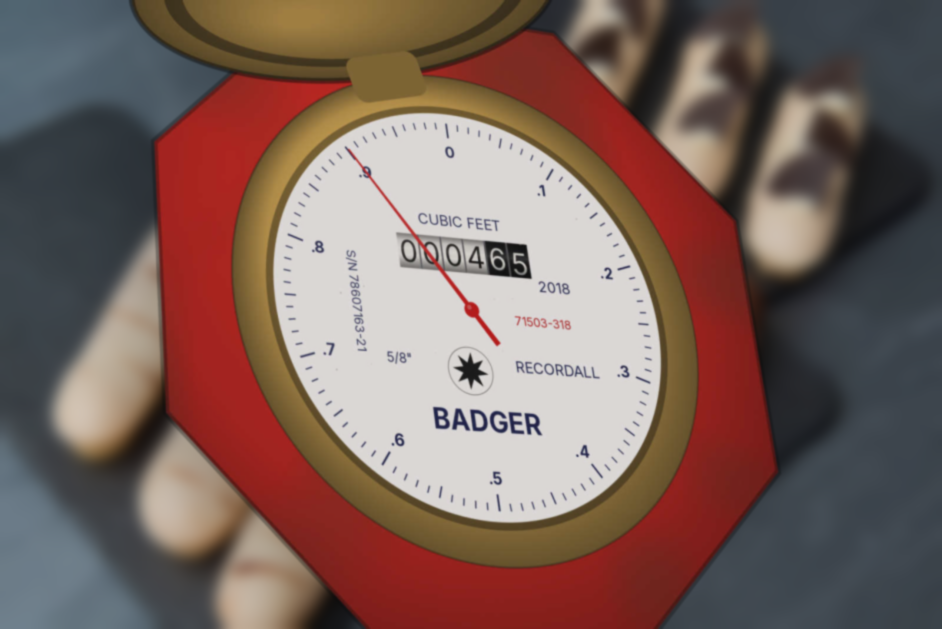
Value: 464.90 ft³
